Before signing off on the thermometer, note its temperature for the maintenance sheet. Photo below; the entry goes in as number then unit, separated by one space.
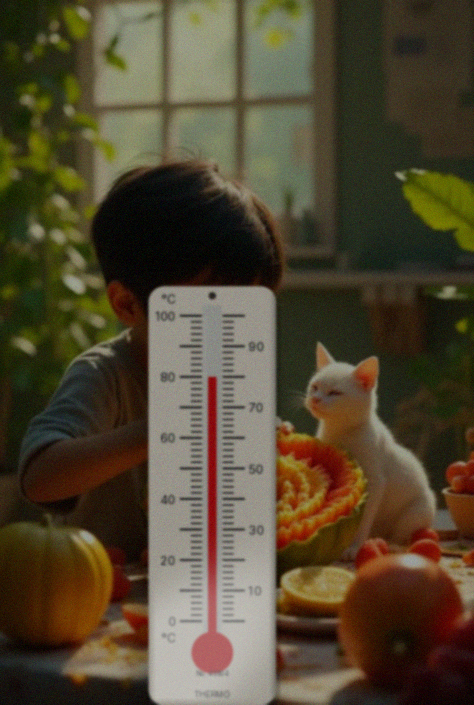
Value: 80 °C
